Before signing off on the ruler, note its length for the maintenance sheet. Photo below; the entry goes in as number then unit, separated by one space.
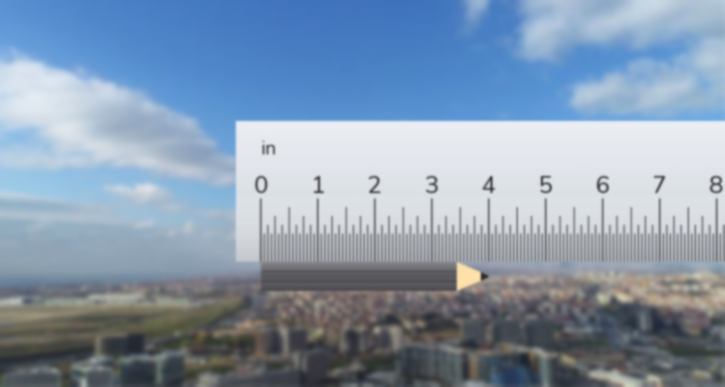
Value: 4 in
